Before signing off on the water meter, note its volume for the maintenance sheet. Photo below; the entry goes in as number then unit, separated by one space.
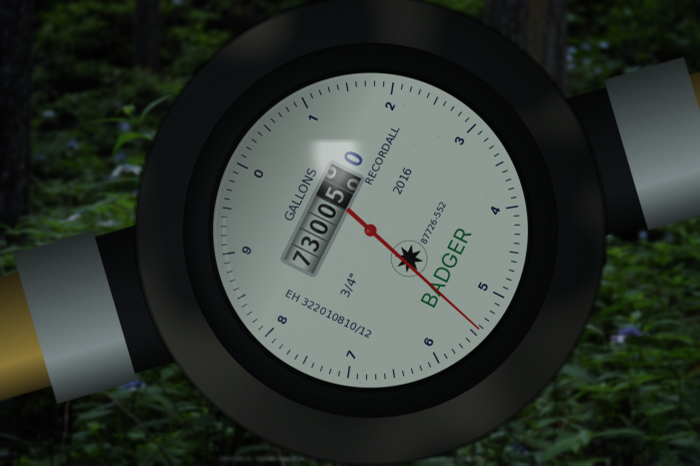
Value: 7300585.4 gal
